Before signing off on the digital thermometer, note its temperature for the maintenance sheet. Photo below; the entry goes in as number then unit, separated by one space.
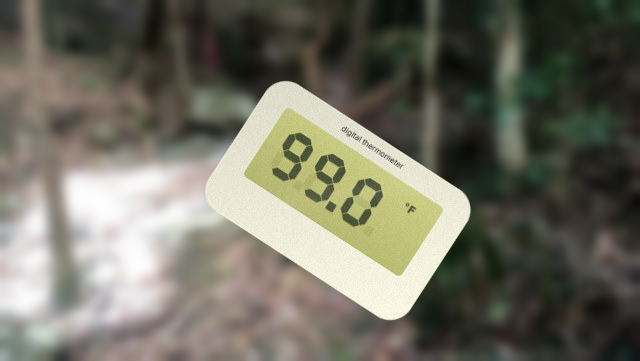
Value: 99.0 °F
